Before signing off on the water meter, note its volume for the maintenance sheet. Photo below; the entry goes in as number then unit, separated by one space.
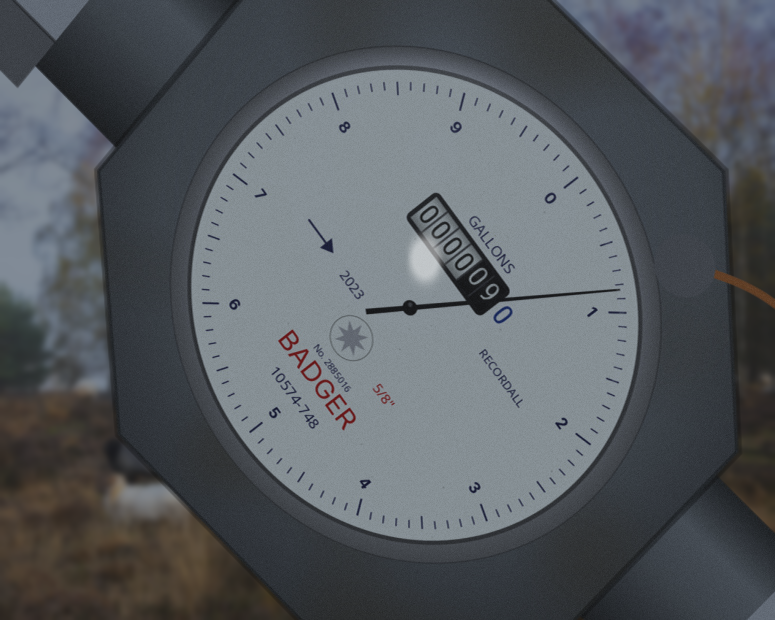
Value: 90.8 gal
